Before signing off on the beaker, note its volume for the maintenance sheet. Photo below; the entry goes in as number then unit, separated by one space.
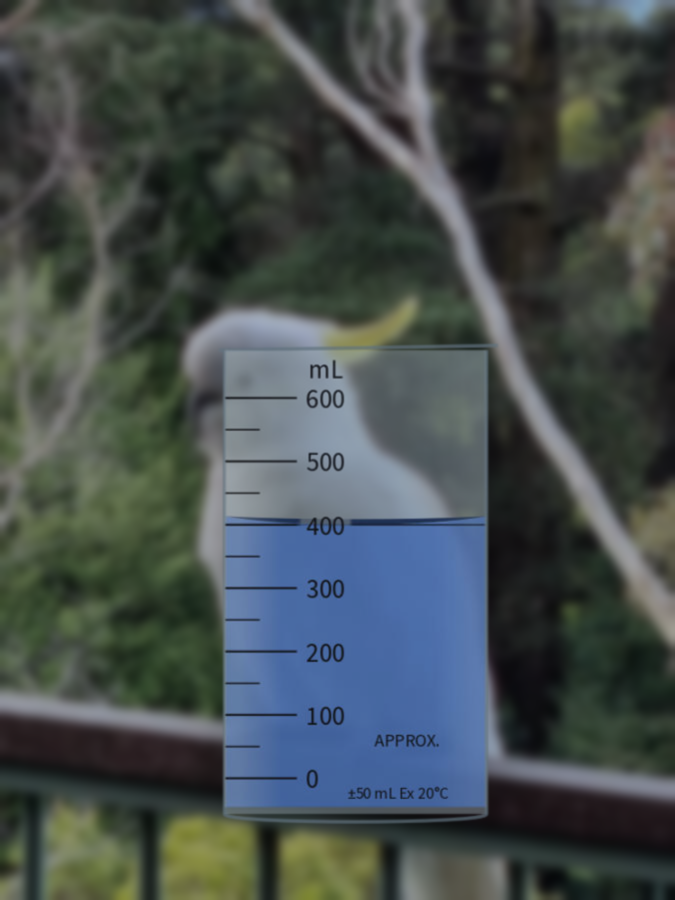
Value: 400 mL
